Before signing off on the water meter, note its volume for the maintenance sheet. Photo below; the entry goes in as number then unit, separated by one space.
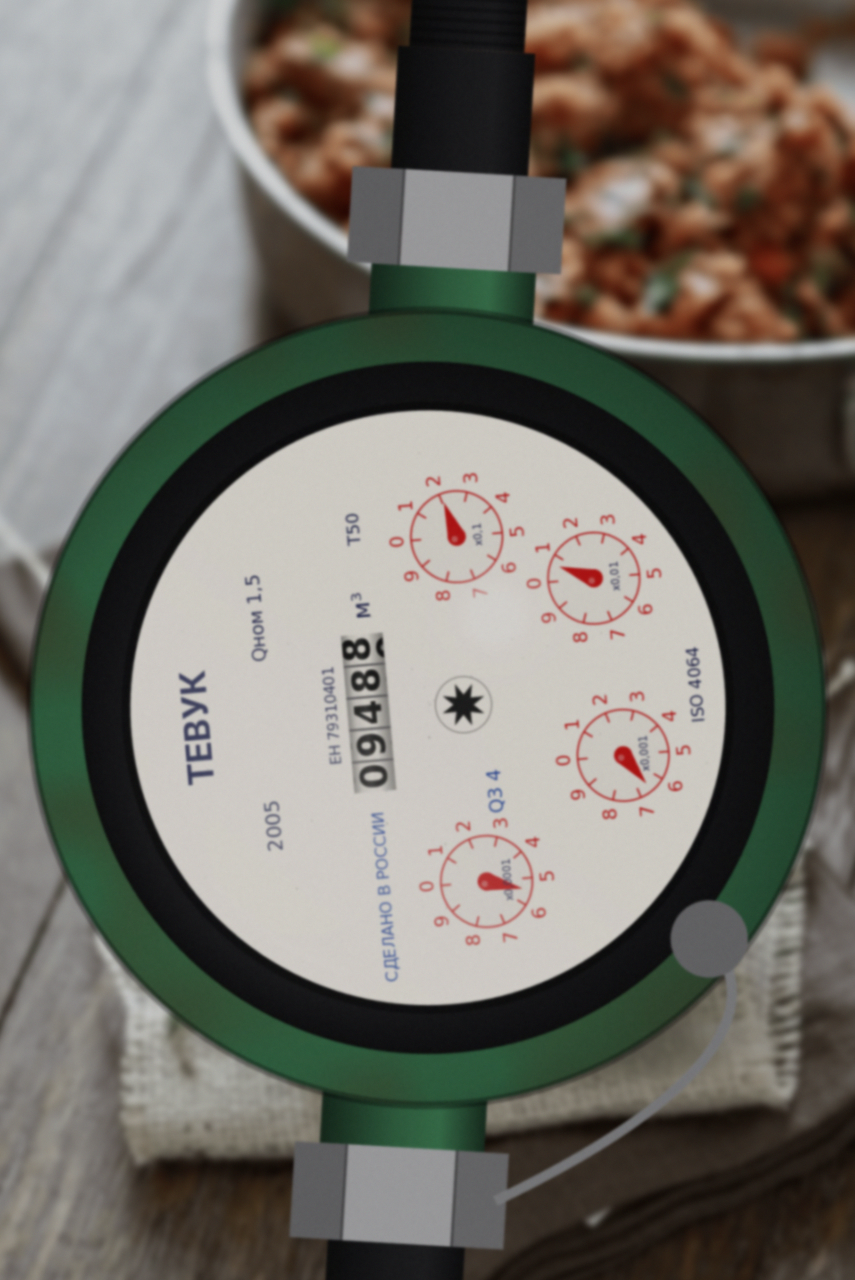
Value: 9488.2065 m³
